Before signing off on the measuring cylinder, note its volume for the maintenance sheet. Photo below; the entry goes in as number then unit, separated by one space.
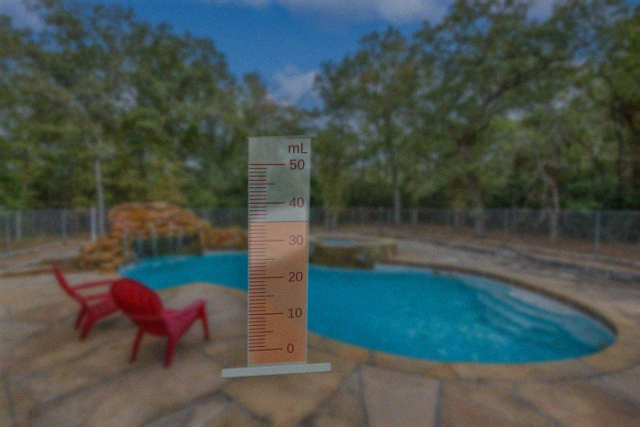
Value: 35 mL
